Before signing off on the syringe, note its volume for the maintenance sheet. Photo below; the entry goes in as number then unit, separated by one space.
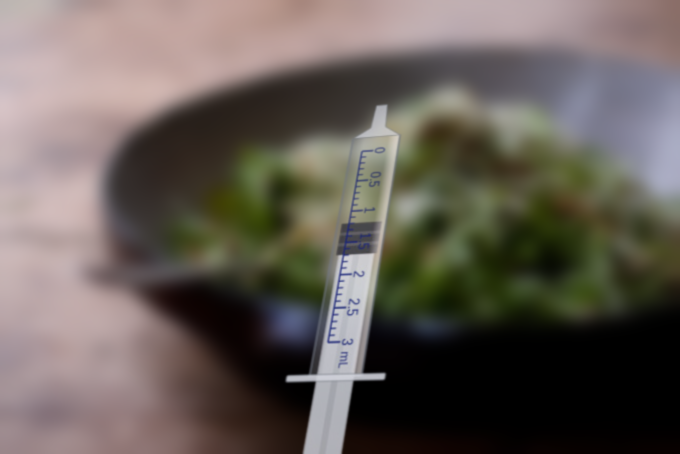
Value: 1.2 mL
